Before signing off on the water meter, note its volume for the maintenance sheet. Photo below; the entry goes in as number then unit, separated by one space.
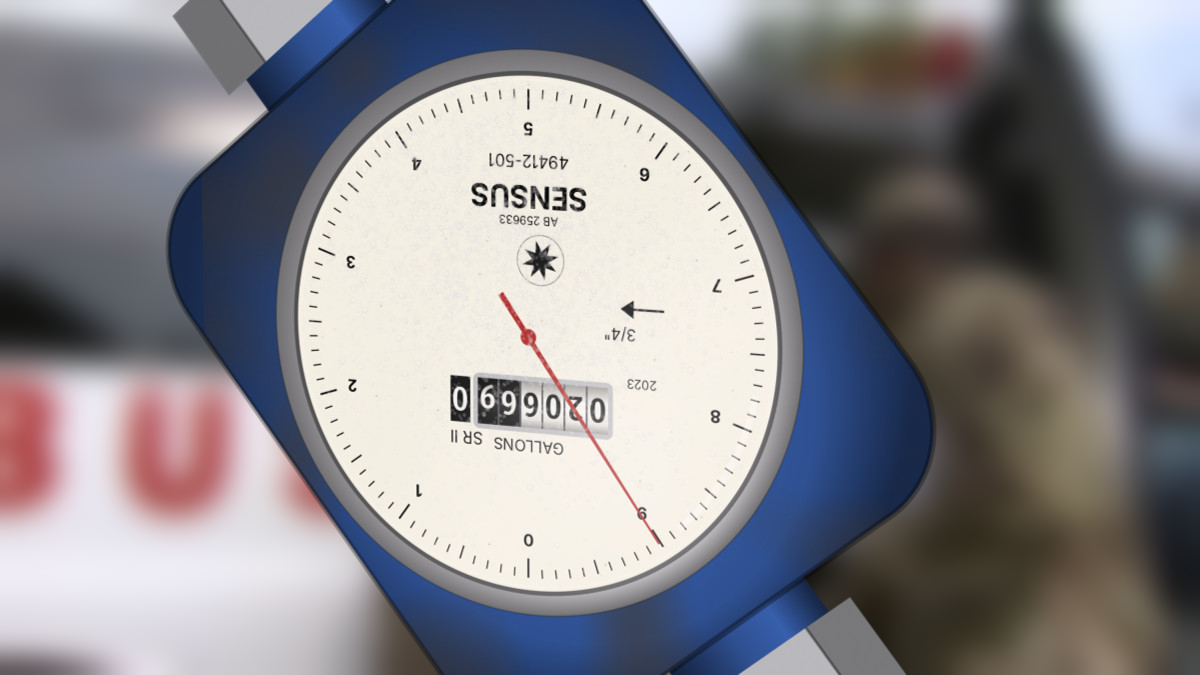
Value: 206689.0 gal
